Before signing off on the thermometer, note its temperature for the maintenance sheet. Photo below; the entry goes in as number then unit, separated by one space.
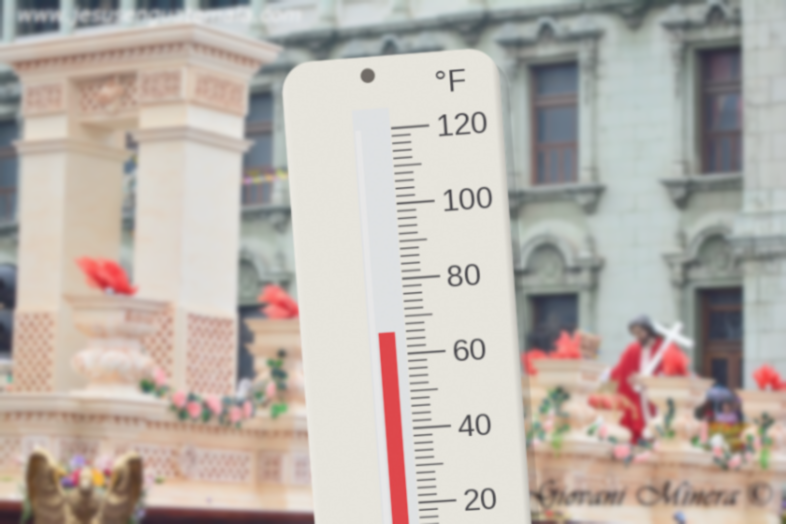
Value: 66 °F
